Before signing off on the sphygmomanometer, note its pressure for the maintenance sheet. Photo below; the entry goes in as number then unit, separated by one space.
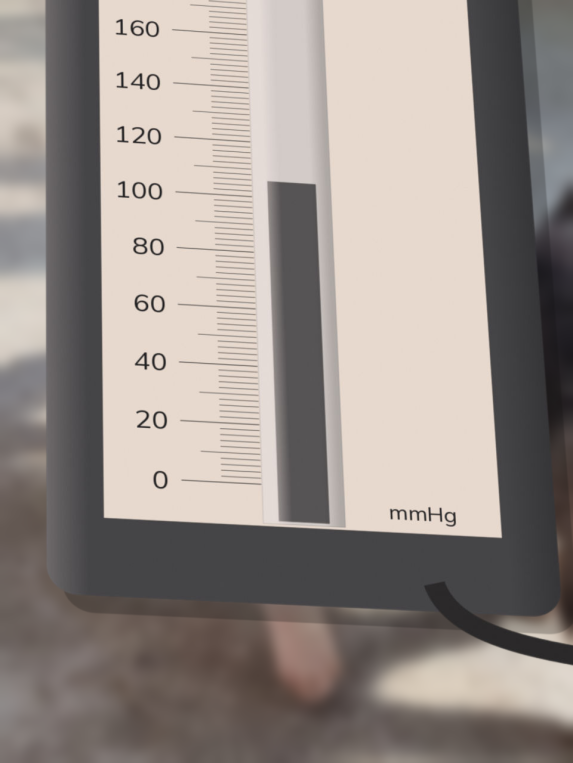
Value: 106 mmHg
